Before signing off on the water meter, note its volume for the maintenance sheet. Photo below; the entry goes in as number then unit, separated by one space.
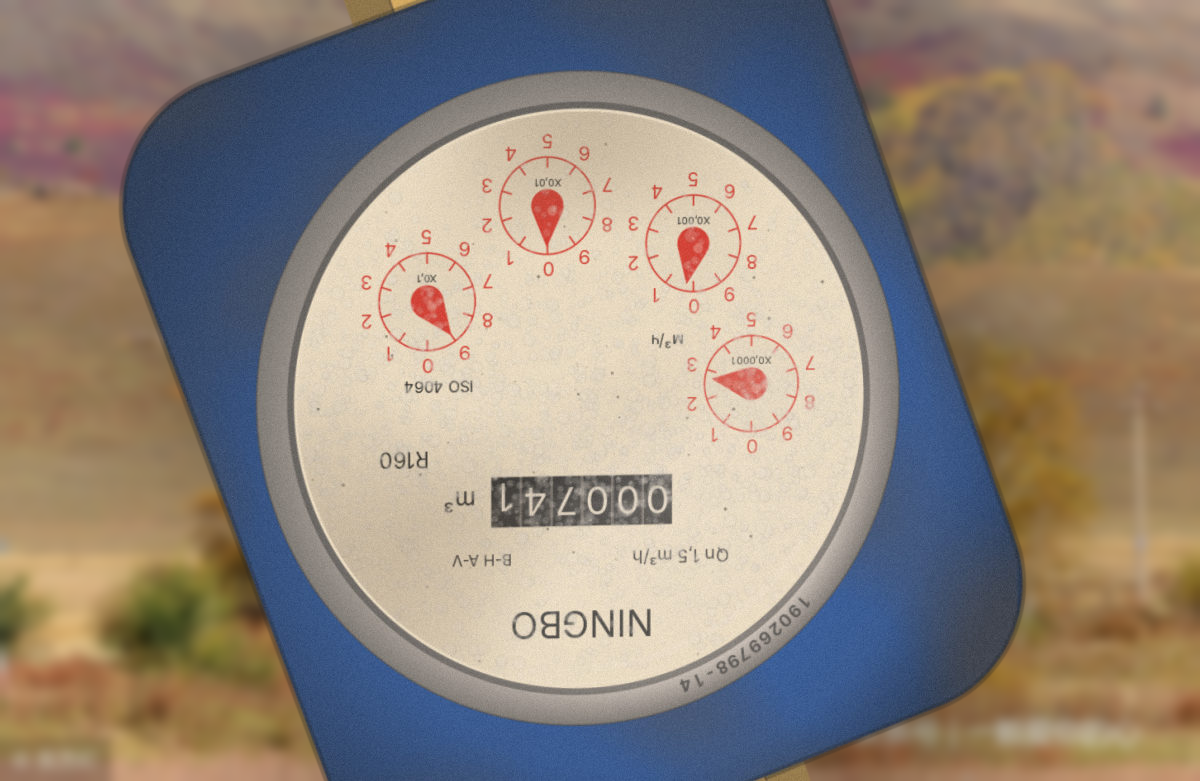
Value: 740.9002 m³
